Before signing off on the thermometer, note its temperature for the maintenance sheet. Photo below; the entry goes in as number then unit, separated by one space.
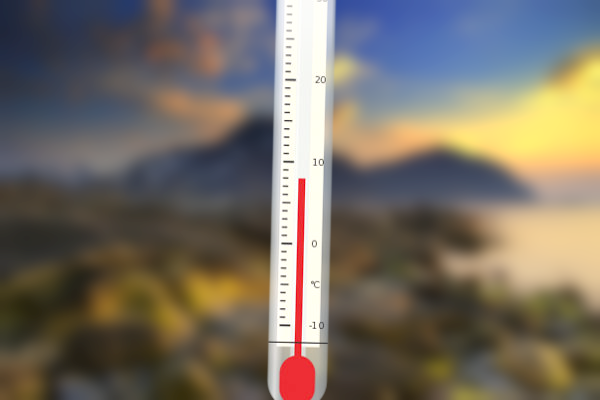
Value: 8 °C
